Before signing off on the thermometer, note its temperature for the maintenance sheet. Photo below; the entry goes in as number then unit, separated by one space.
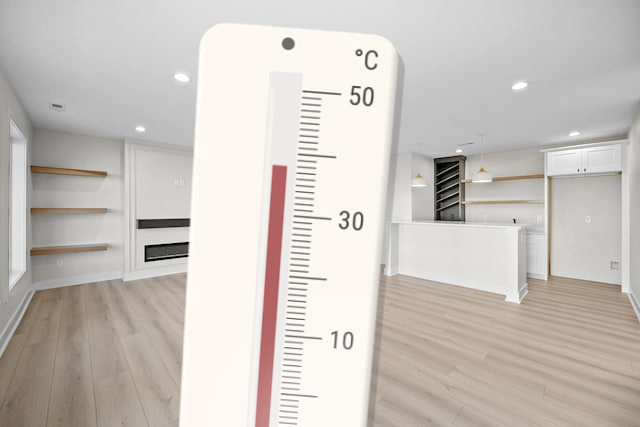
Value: 38 °C
